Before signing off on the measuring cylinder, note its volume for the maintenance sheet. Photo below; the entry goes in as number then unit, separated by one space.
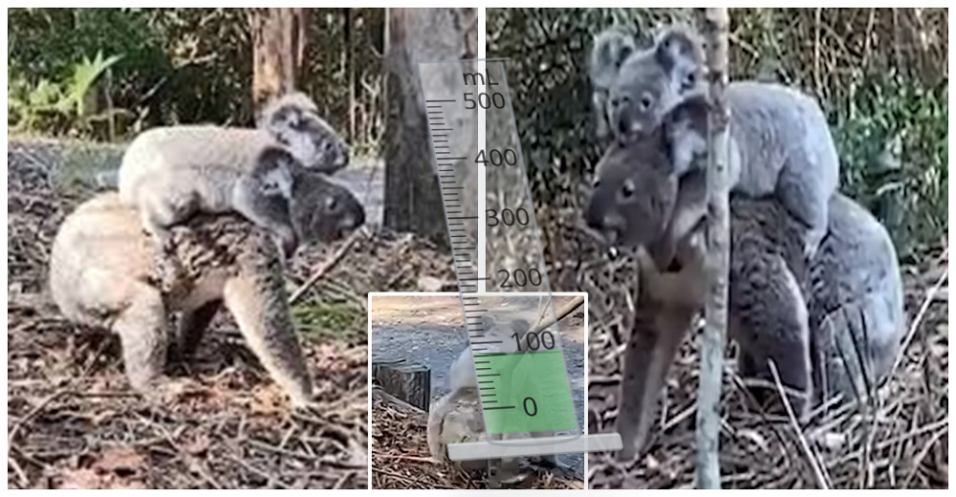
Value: 80 mL
